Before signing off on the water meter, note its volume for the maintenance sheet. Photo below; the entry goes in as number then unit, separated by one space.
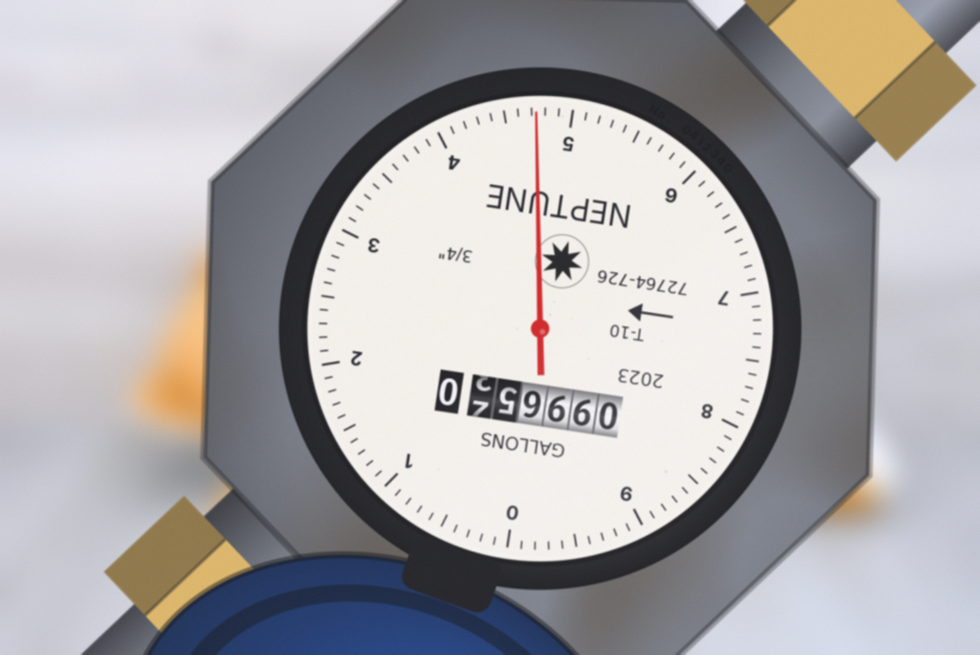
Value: 996524.7 gal
